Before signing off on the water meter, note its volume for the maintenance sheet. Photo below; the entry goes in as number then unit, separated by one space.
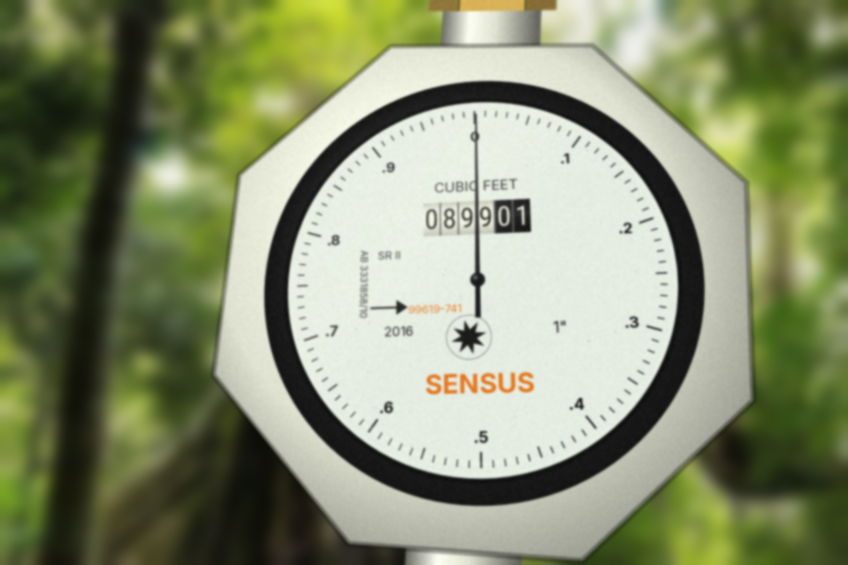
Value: 89901.00 ft³
